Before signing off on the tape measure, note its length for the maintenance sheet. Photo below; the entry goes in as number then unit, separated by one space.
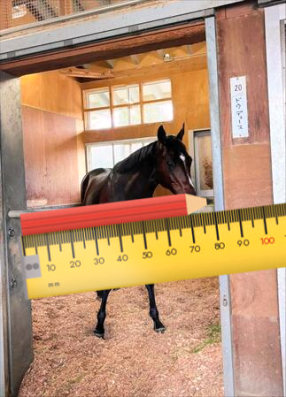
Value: 80 mm
